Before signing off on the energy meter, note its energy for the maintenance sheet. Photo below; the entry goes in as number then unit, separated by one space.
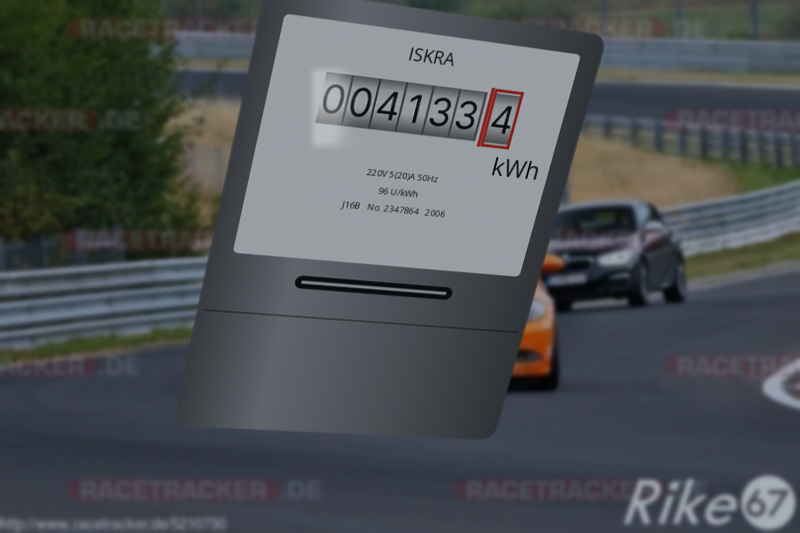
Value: 4133.4 kWh
